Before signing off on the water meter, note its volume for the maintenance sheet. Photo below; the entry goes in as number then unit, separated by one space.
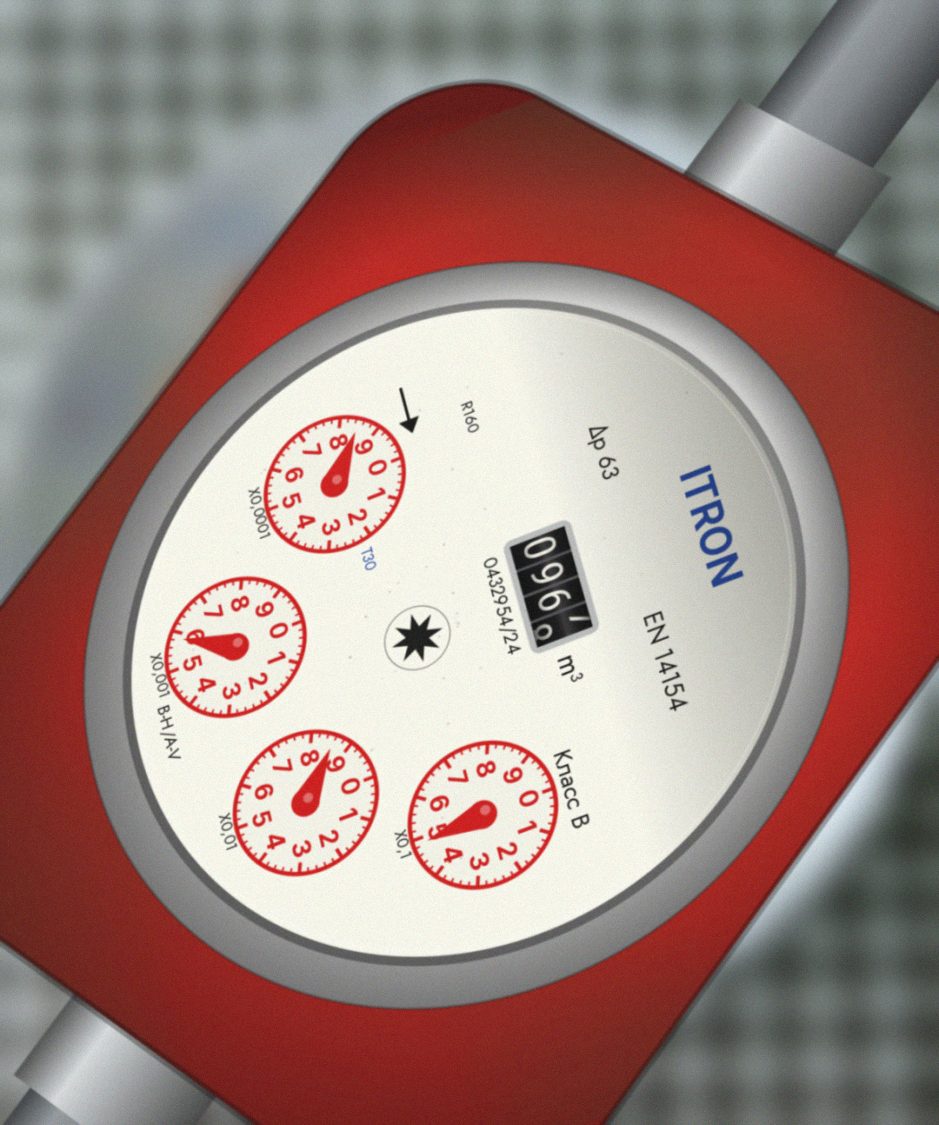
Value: 967.4858 m³
